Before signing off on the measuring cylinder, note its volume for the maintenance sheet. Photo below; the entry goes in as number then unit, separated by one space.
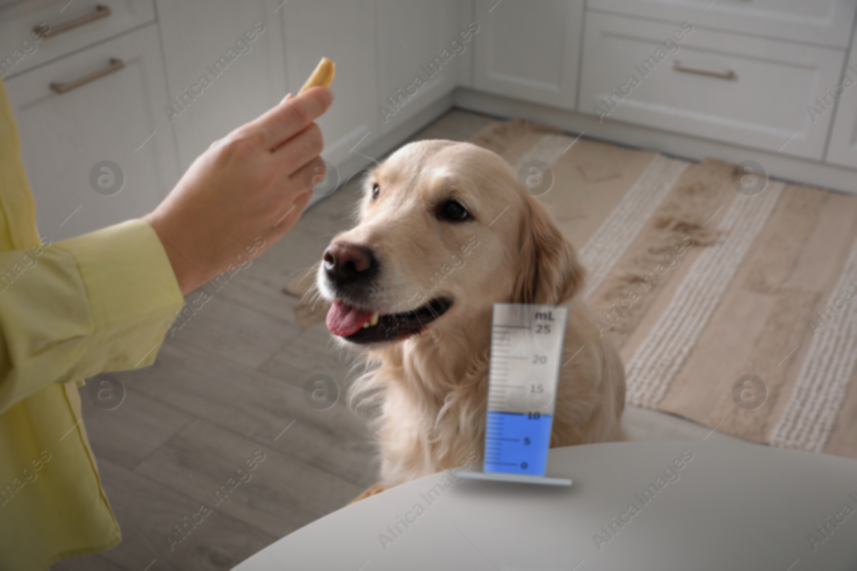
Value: 10 mL
